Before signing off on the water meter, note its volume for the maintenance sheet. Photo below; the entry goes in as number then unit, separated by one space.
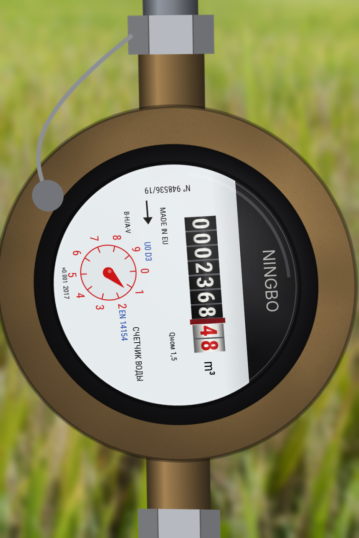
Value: 2368.481 m³
